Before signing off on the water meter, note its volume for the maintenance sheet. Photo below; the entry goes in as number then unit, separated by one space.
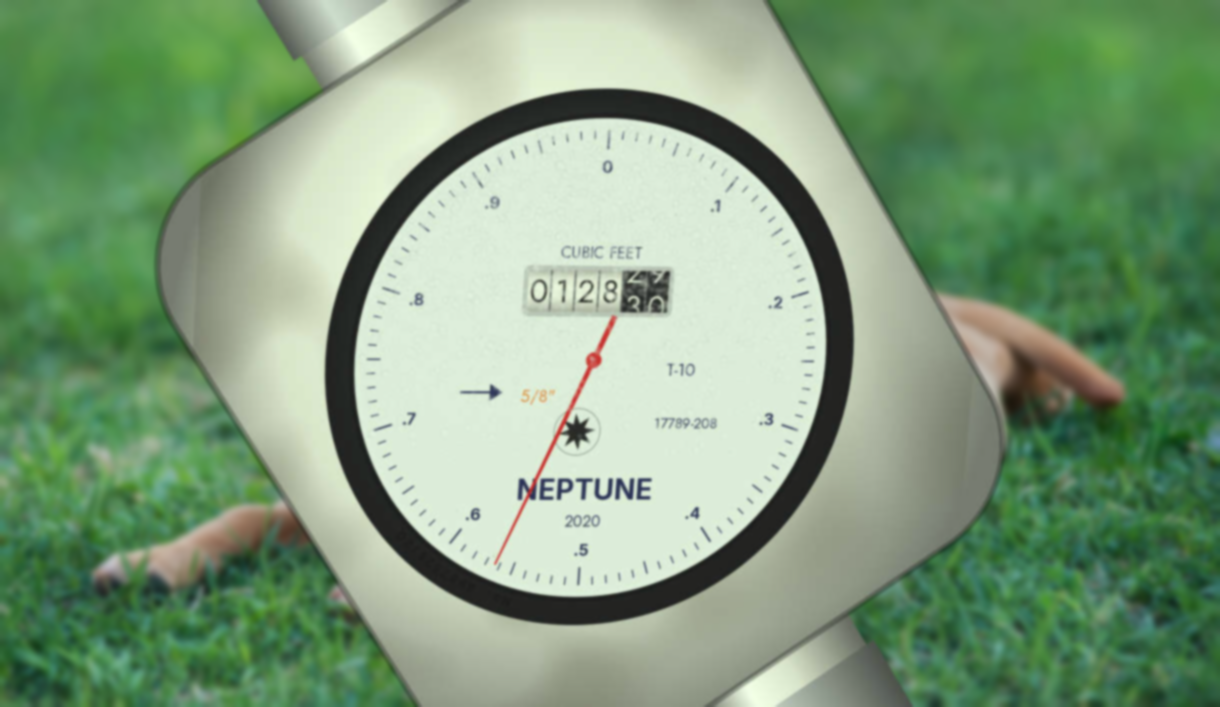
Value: 12829.56 ft³
